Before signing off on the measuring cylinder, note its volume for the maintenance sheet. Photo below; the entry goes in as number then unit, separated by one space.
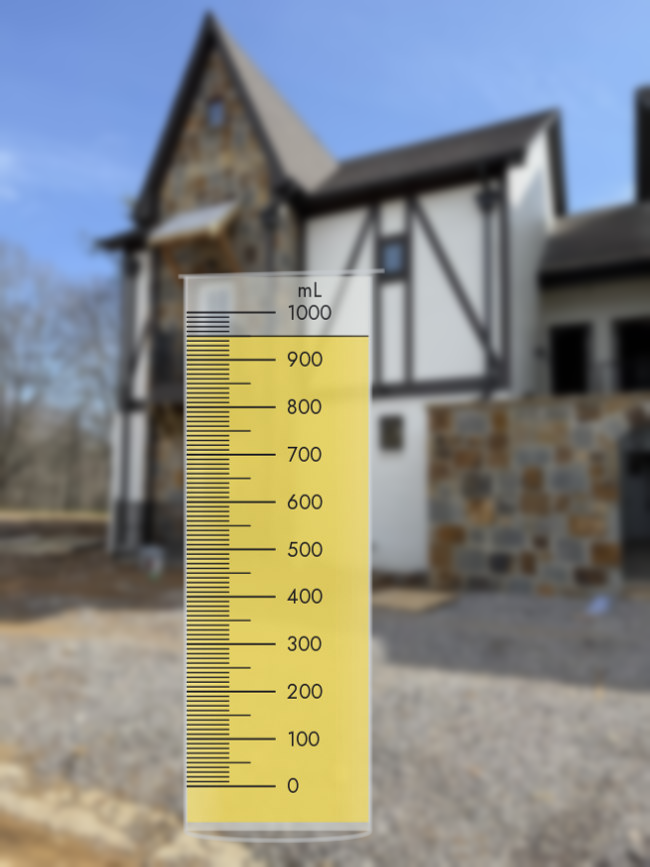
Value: 950 mL
